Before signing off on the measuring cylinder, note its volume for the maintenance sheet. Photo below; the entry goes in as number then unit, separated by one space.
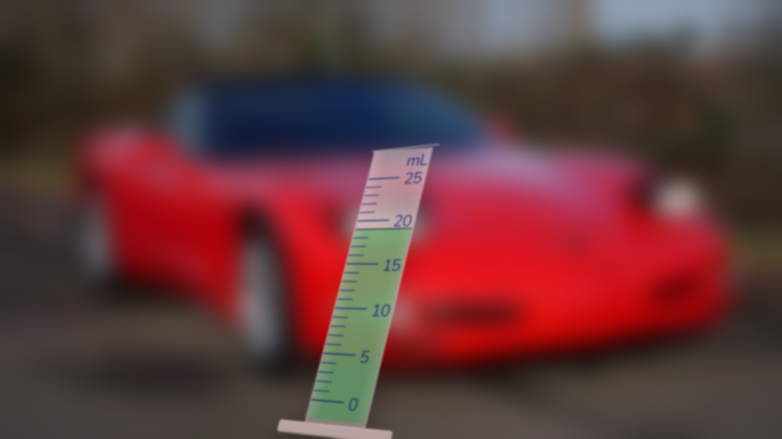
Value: 19 mL
